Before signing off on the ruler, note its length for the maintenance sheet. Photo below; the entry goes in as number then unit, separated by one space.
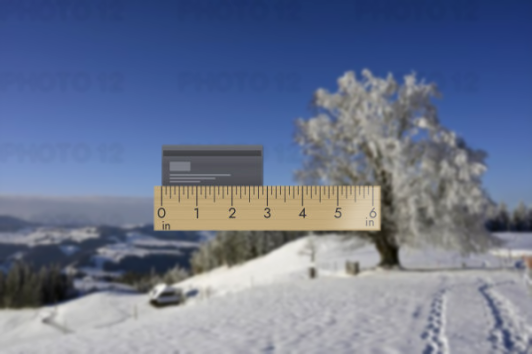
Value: 2.875 in
